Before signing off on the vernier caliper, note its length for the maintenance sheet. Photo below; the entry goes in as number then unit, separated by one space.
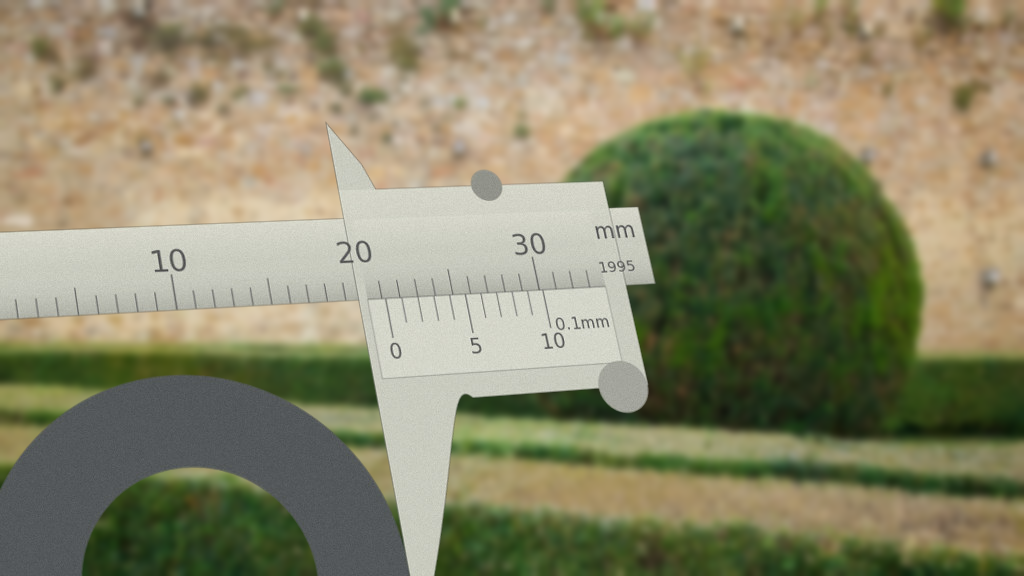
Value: 21.2 mm
